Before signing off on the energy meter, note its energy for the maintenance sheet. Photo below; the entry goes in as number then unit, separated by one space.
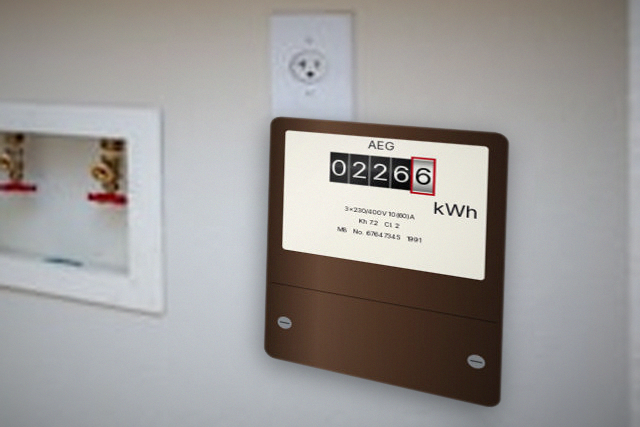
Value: 226.6 kWh
